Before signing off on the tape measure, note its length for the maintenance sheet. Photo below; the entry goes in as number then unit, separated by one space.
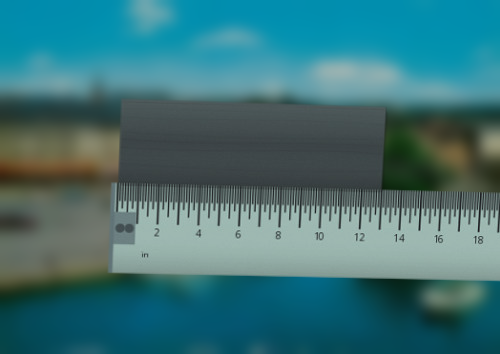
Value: 13 in
